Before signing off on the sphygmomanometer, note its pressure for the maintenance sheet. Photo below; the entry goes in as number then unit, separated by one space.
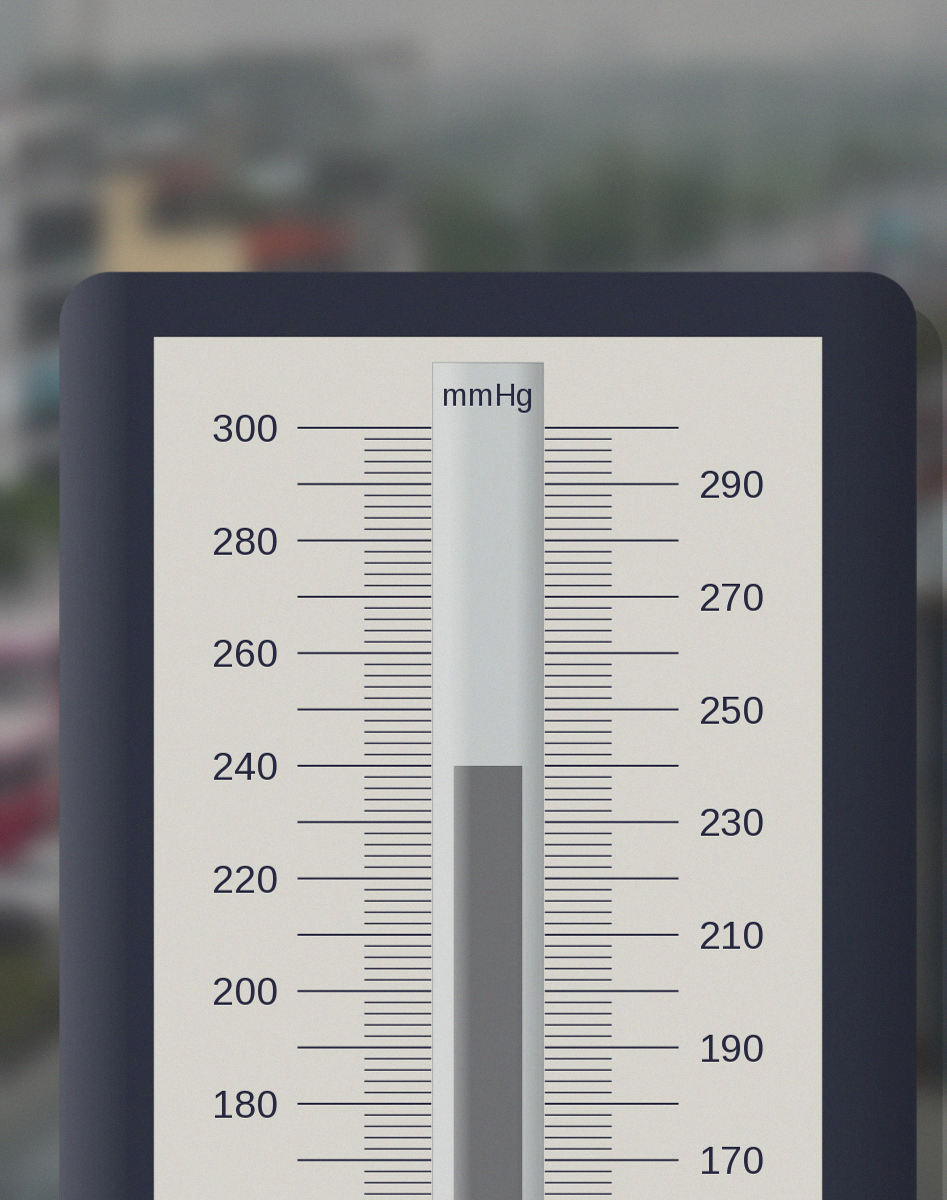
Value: 240 mmHg
